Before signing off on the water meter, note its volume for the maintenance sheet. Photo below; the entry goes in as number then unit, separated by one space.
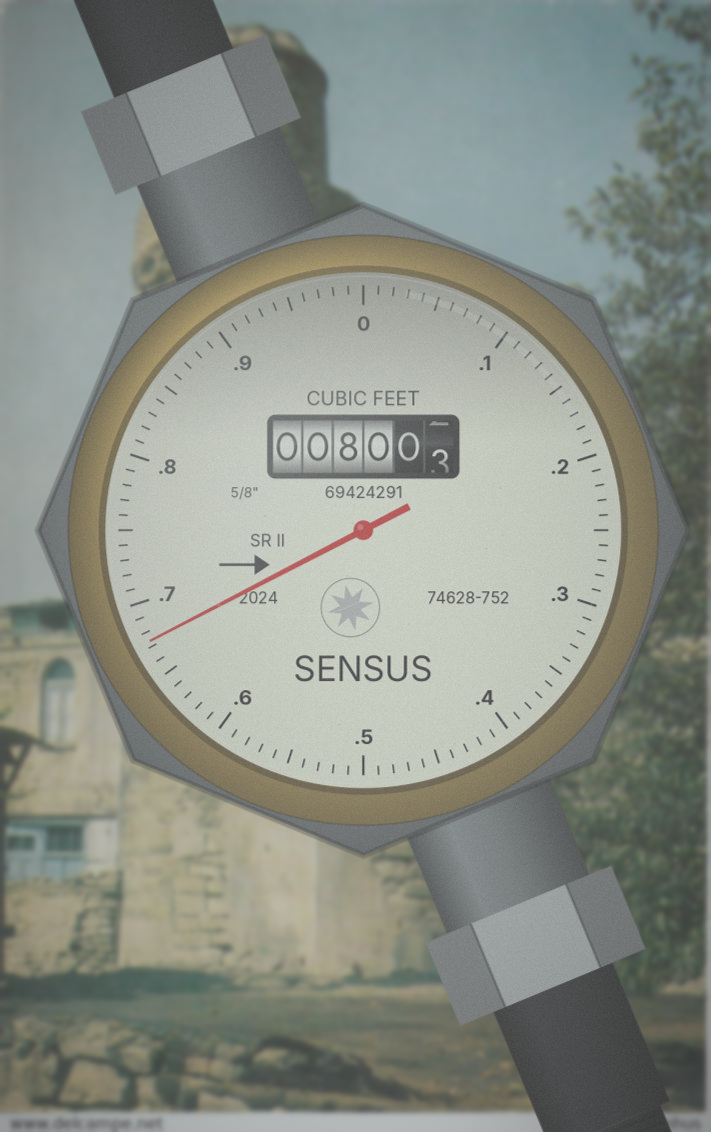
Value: 8002.67 ft³
